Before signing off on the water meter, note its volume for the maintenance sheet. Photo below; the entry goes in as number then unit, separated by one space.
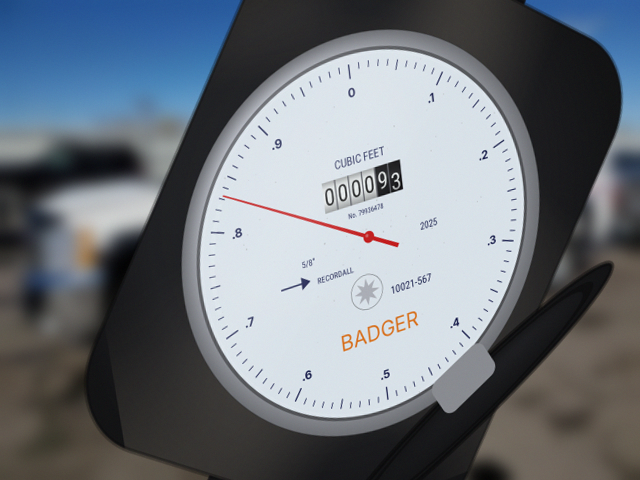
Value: 92.83 ft³
